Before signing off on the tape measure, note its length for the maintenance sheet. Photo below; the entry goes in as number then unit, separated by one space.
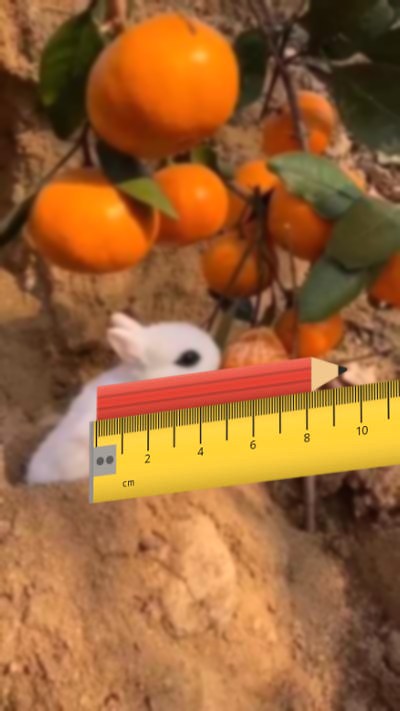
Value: 9.5 cm
